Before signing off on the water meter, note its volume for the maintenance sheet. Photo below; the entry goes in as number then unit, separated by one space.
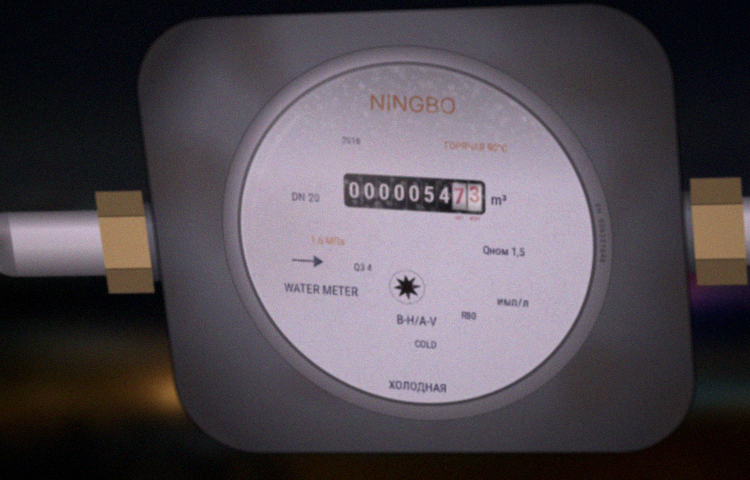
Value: 54.73 m³
